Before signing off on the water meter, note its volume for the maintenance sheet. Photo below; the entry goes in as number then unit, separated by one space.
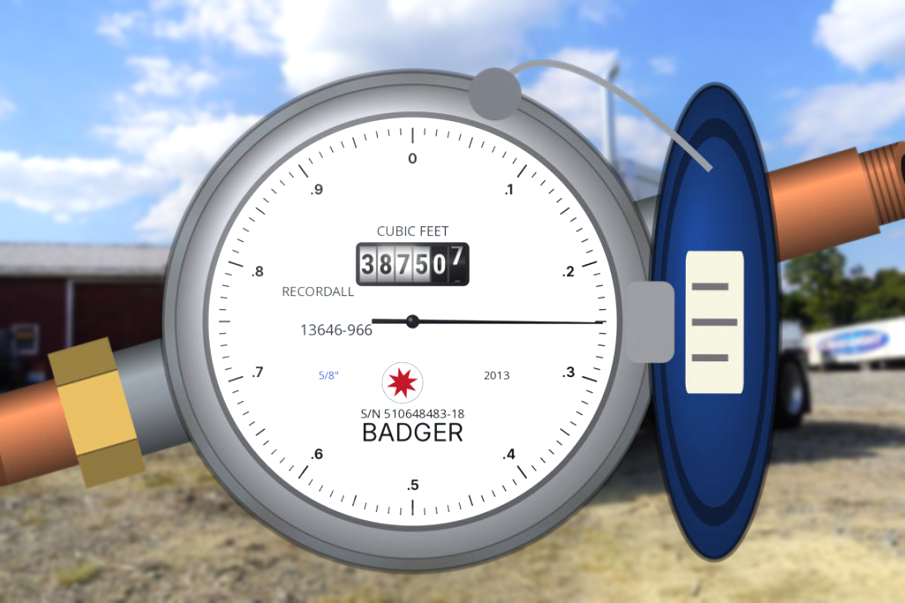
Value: 387507.25 ft³
